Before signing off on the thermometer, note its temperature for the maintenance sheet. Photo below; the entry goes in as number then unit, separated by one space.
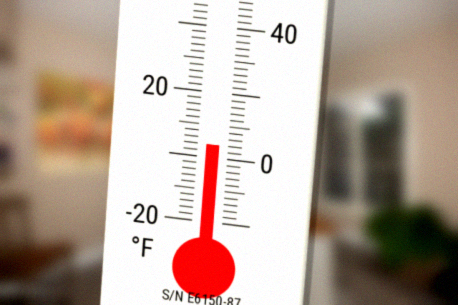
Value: 4 °F
